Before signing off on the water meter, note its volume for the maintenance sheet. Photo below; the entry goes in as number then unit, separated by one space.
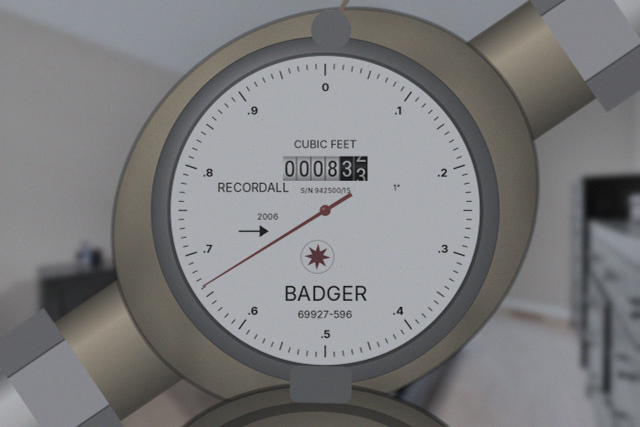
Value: 832.66 ft³
